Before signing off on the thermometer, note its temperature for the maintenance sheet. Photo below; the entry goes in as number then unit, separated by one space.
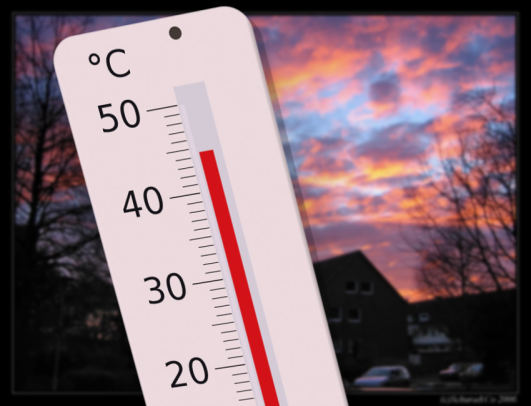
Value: 44.5 °C
